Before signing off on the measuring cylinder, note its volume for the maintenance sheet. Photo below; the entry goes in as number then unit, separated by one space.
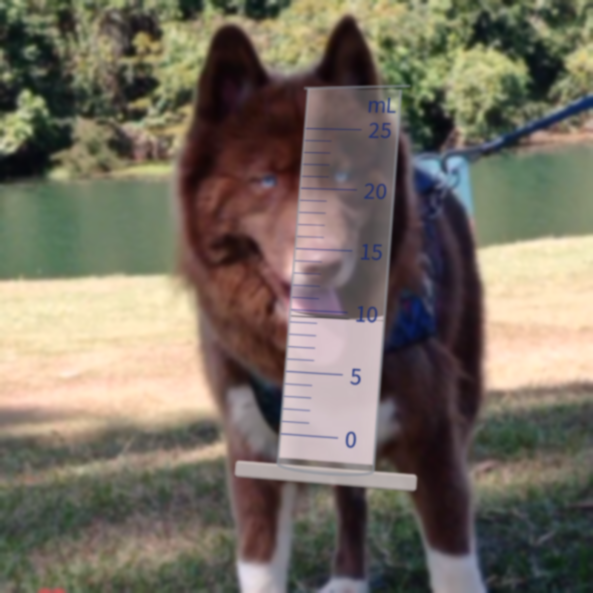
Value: 9.5 mL
